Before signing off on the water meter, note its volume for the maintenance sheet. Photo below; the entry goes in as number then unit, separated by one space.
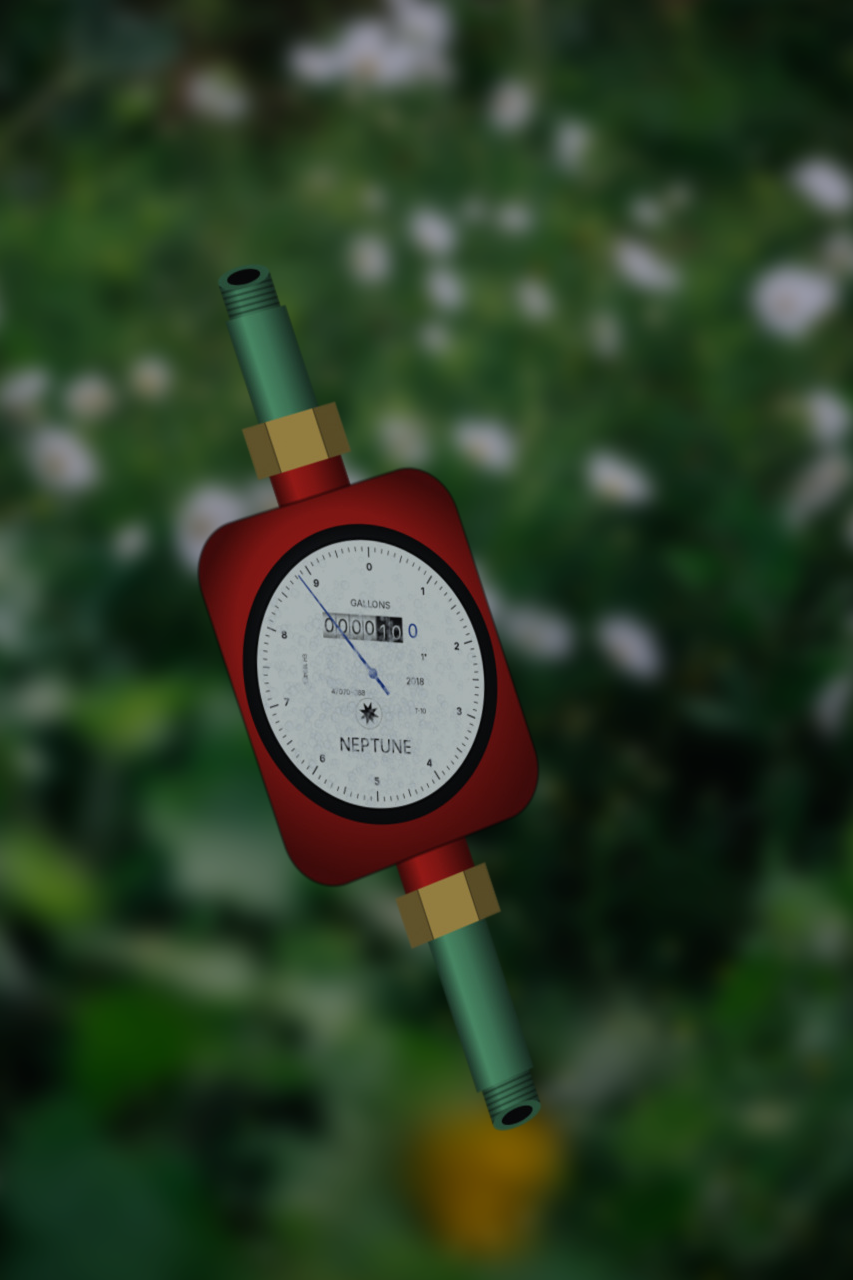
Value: 98.8 gal
